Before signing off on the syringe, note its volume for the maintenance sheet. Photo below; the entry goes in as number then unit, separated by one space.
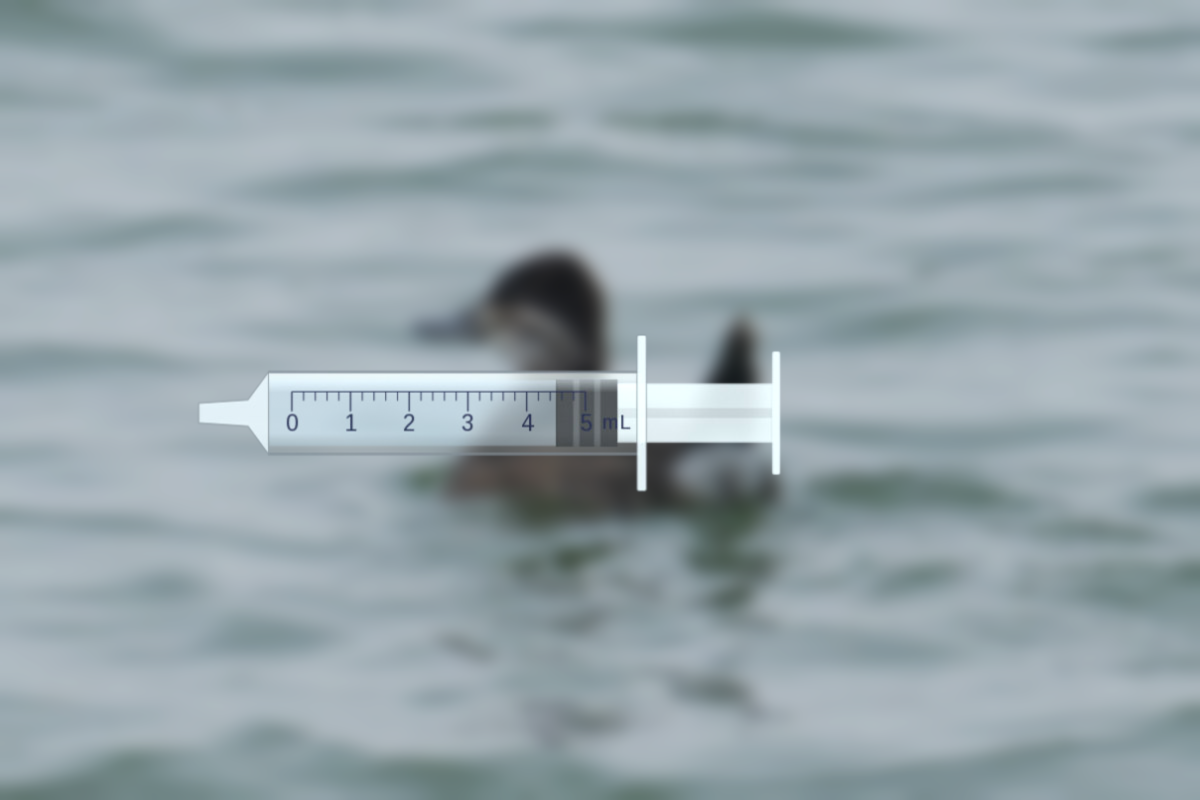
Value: 4.5 mL
